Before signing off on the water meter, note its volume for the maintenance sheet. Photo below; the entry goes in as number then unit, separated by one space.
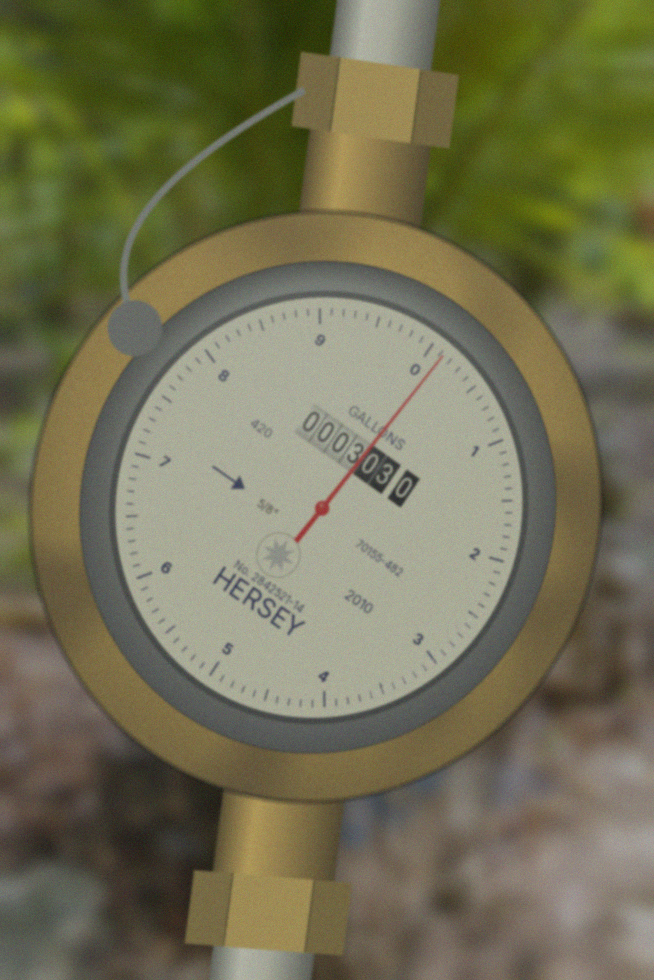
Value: 3030.1 gal
